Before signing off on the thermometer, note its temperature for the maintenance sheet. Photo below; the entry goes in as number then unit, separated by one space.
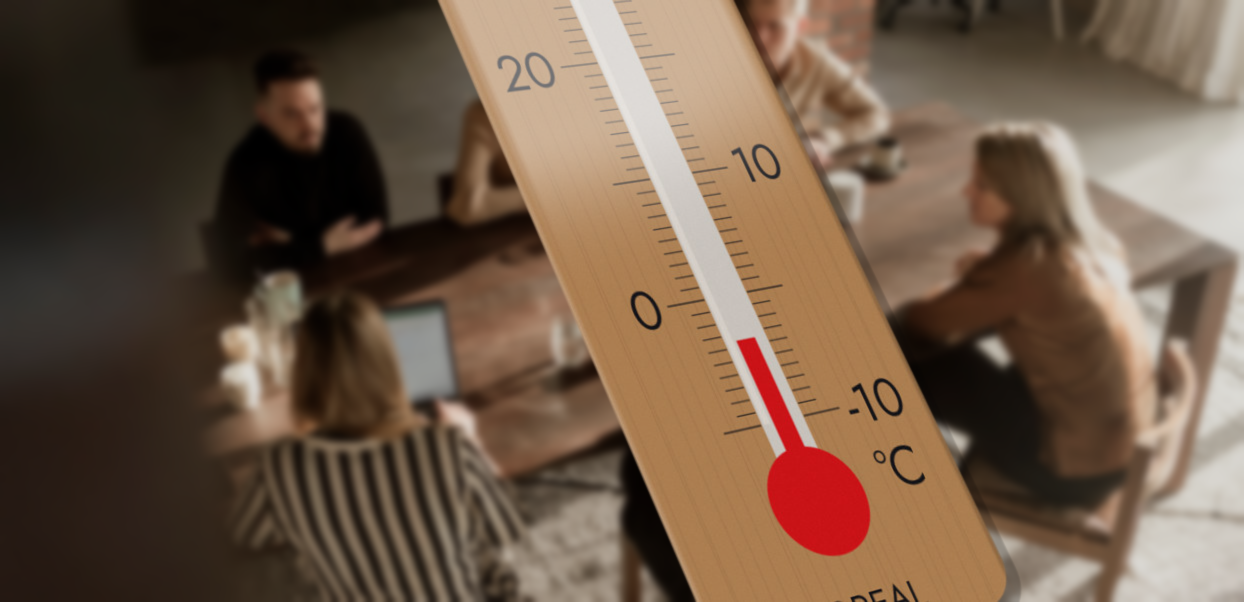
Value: -3.5 °C
